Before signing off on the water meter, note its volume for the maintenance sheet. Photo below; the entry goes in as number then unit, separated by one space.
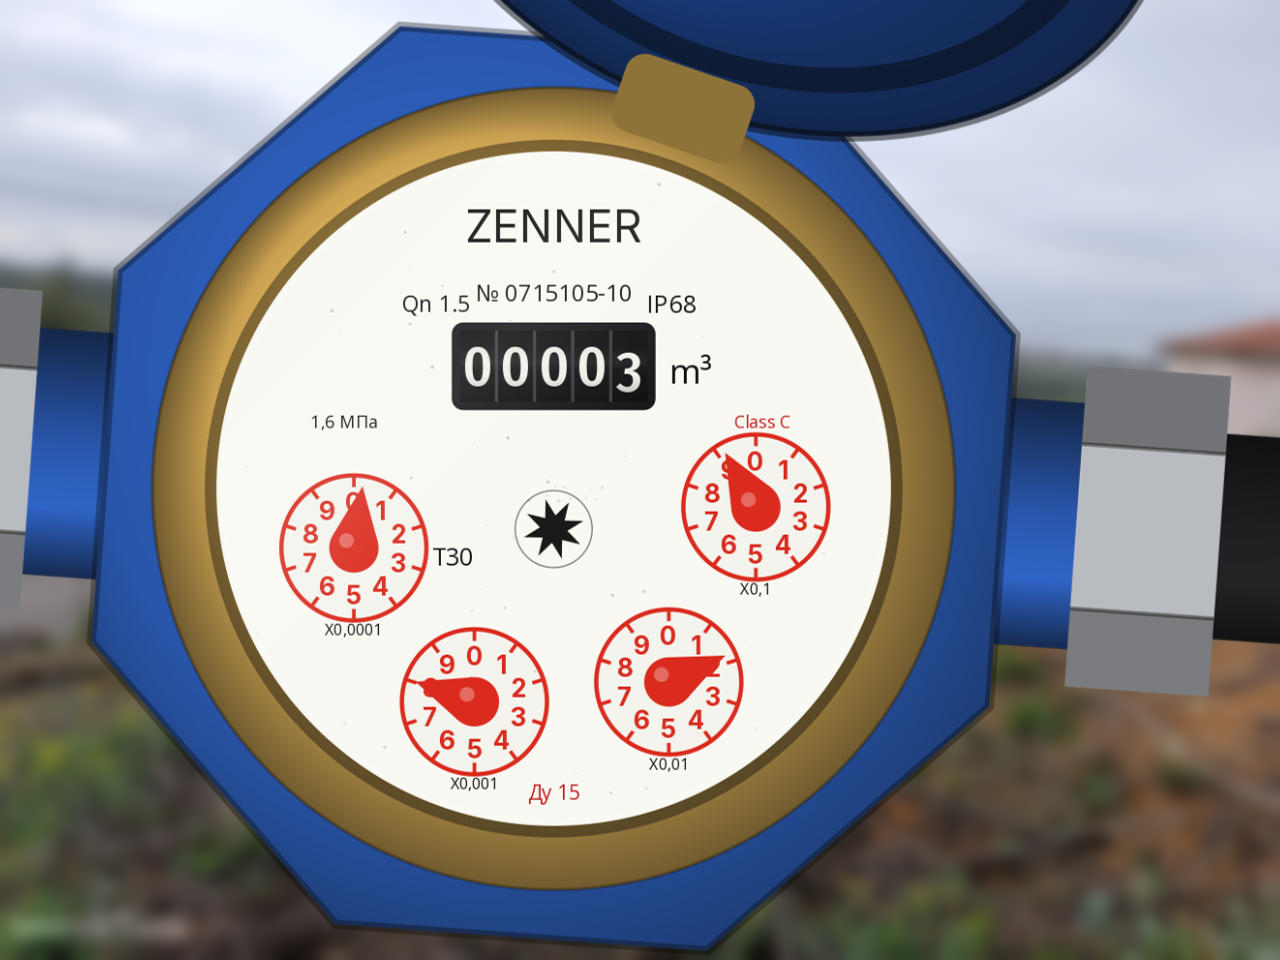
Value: 2.9180 m³
